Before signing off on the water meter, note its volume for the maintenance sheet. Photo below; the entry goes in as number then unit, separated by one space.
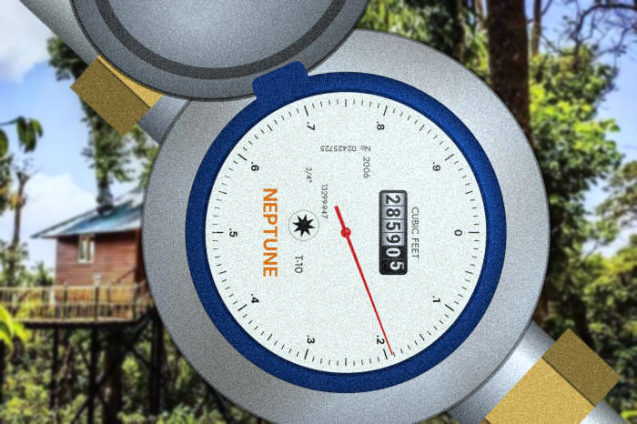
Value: 285905.19 ft³
